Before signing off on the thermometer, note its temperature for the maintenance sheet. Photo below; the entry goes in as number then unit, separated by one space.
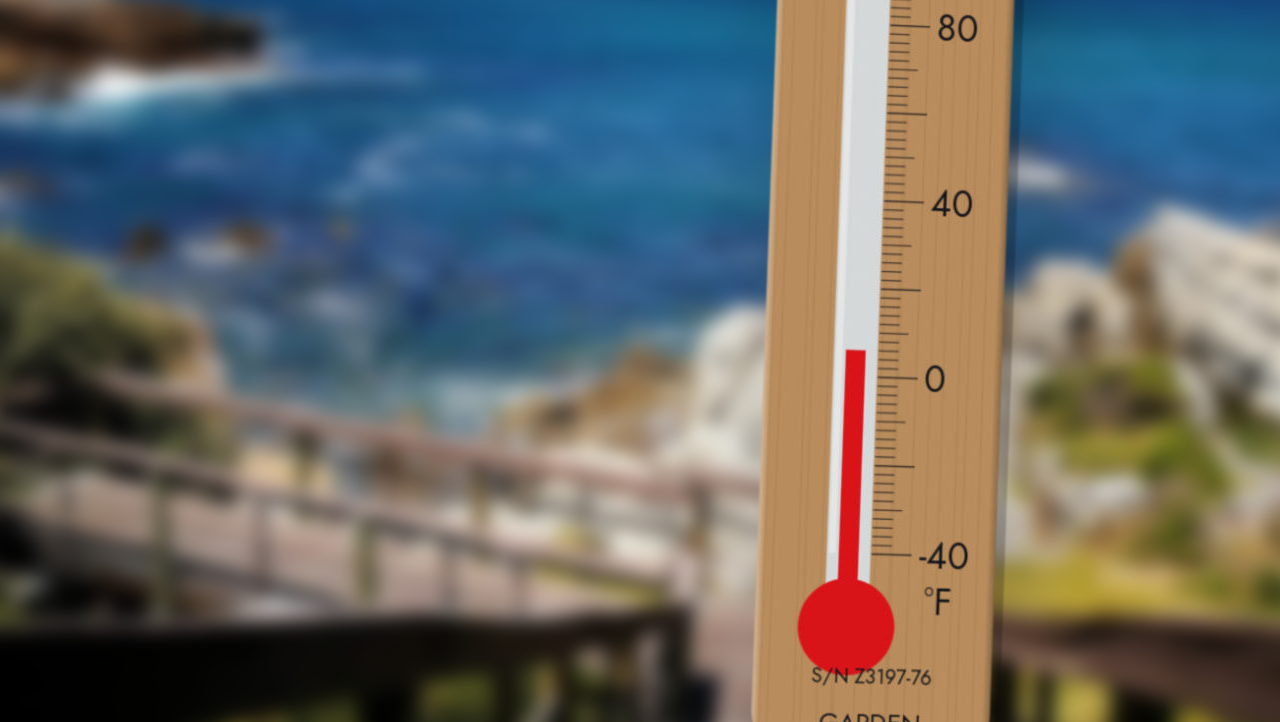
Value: 6 °F
